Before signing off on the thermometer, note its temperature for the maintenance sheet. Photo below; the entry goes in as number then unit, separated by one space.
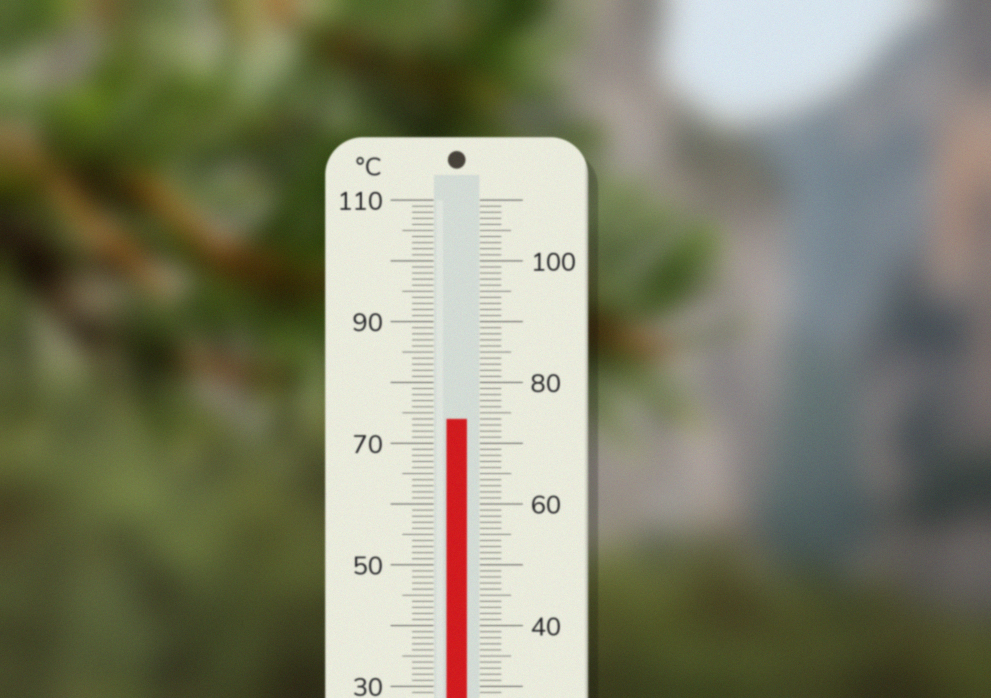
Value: 74 °C
